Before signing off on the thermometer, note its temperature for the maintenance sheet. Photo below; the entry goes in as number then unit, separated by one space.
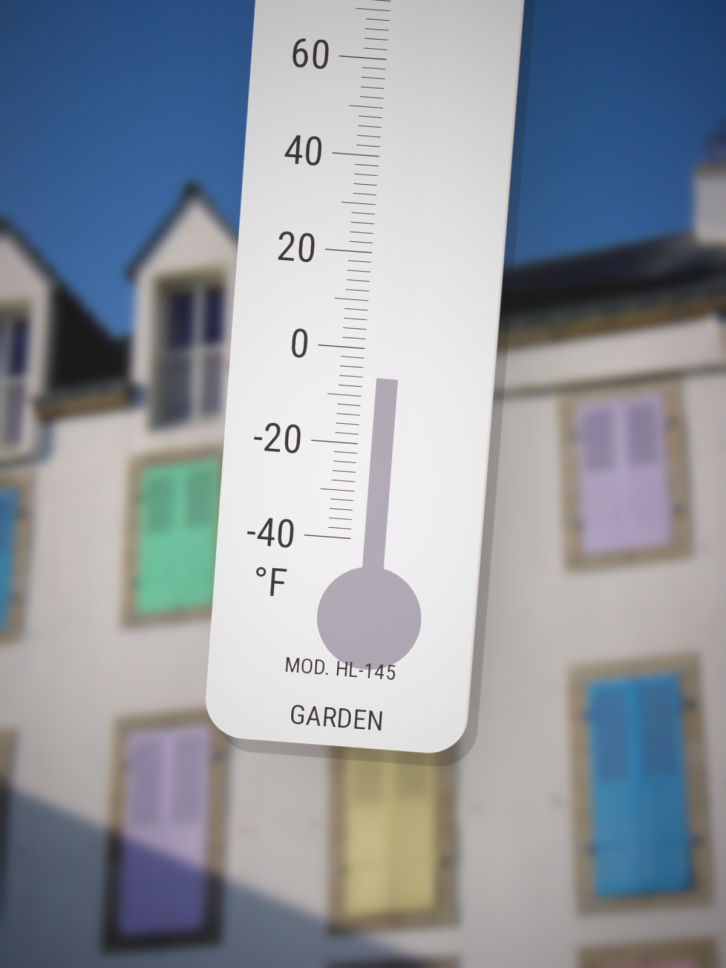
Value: -6 °F
